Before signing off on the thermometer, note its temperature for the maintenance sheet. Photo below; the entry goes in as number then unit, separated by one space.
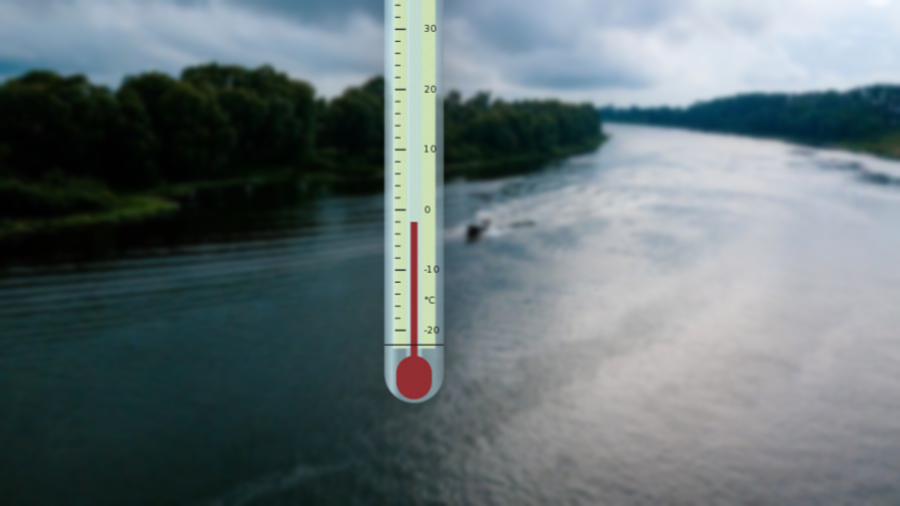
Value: -2 °C
